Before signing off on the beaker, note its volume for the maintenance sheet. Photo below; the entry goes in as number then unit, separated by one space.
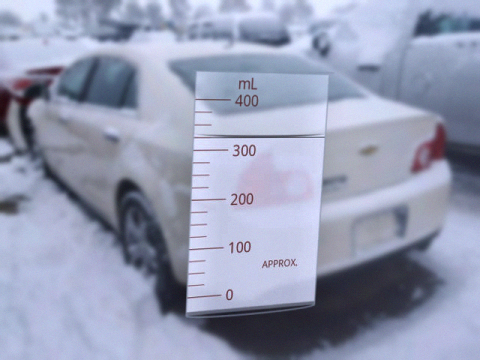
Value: 325 mL
